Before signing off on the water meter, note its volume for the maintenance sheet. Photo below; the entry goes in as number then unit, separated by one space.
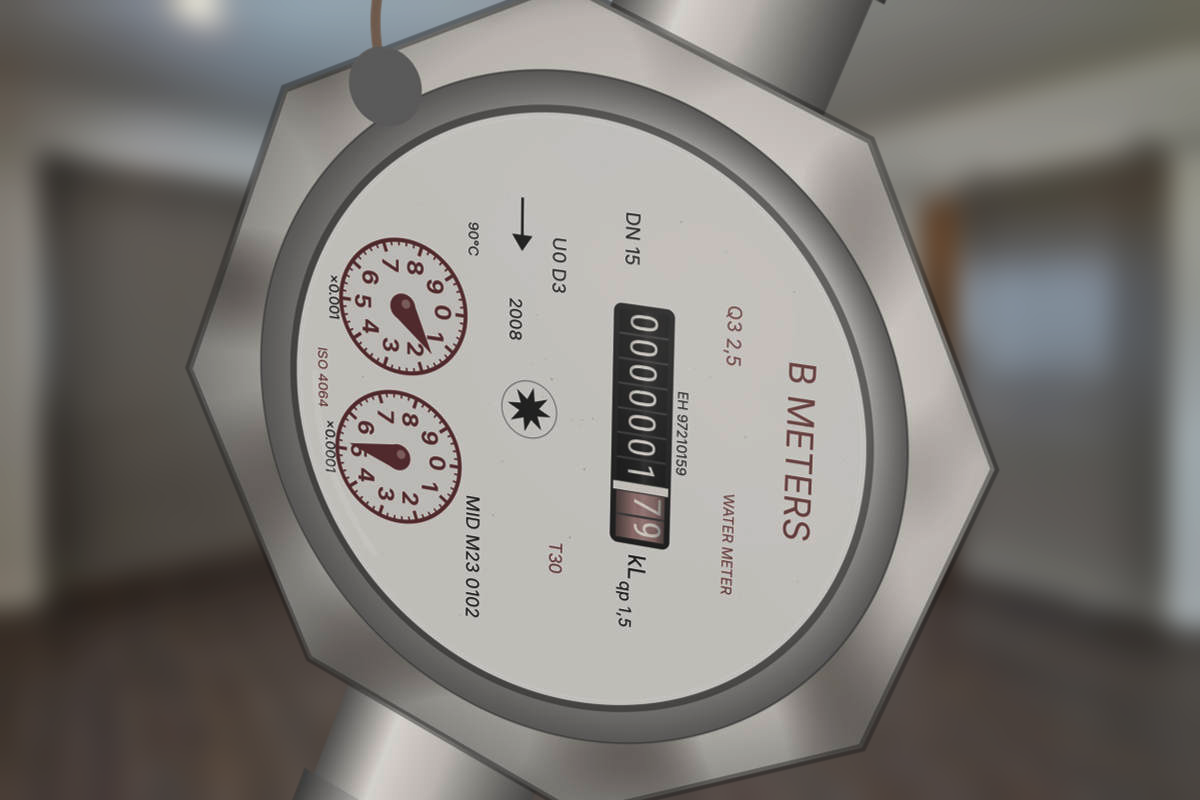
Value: 1.7915 kL
